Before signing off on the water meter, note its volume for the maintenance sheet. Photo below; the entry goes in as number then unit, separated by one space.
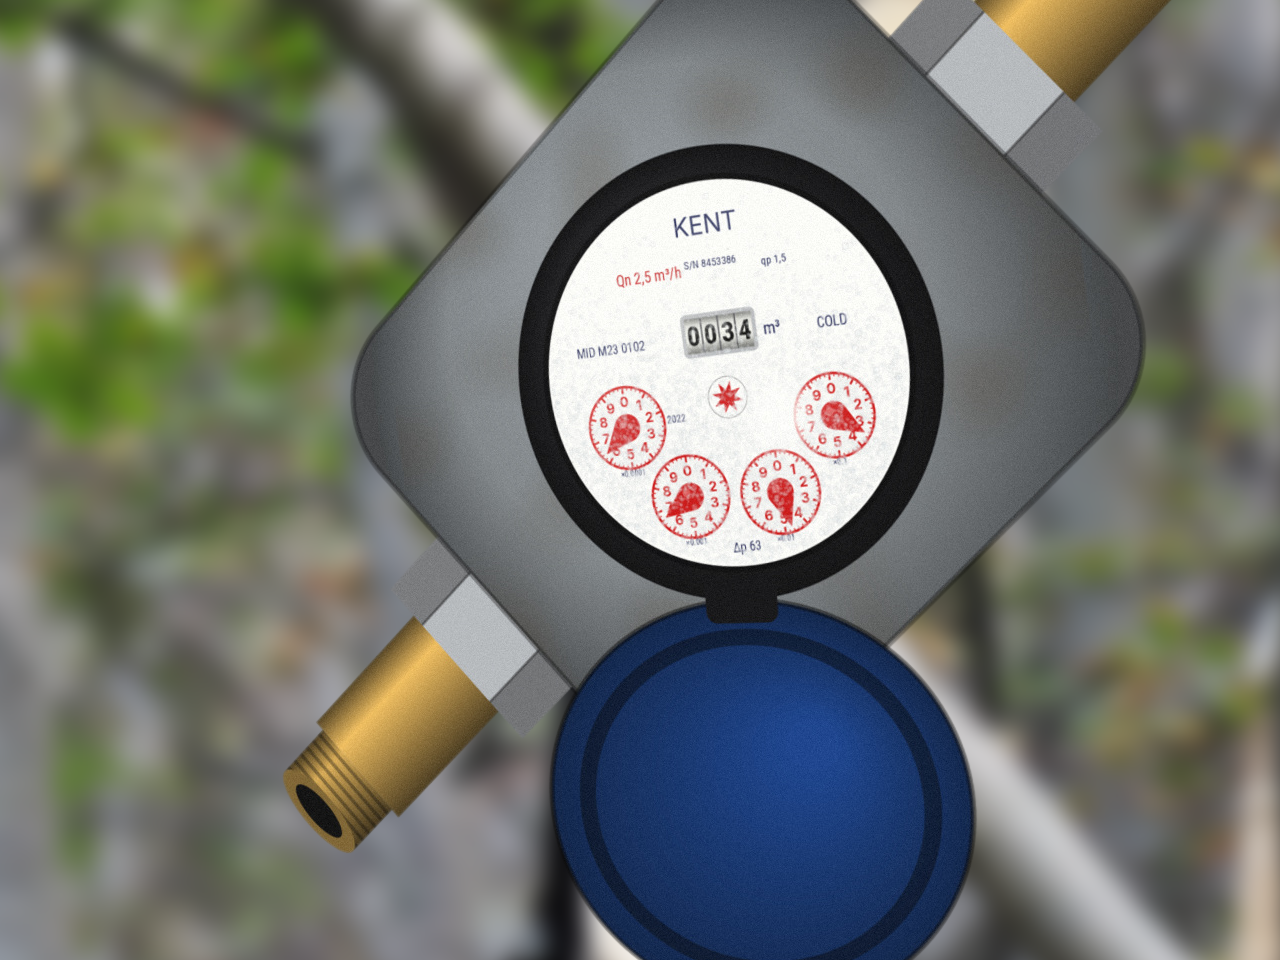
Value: 34.3466 m³
